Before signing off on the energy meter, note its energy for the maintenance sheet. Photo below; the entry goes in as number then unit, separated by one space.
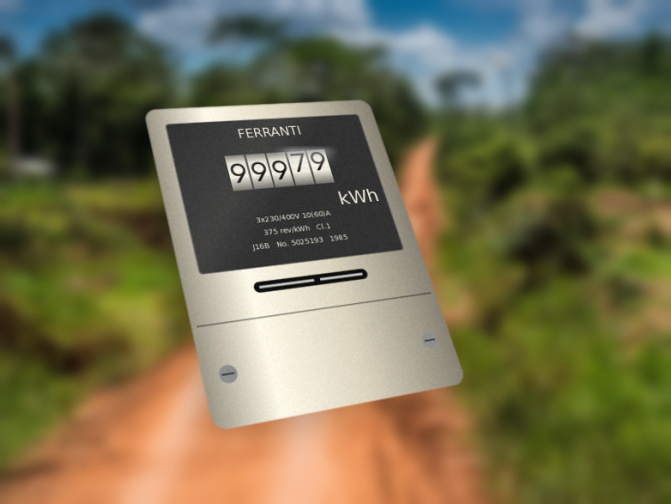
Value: 99979 kWh
